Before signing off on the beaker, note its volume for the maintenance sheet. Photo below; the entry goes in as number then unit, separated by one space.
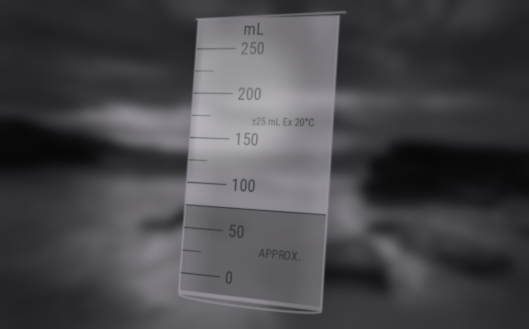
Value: 75 mL
